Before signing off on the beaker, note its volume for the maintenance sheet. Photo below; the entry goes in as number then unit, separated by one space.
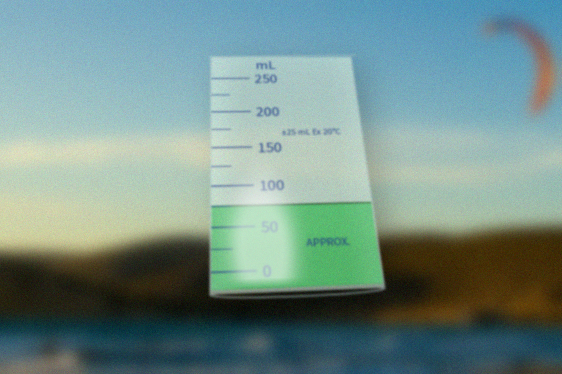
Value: 75 mL
